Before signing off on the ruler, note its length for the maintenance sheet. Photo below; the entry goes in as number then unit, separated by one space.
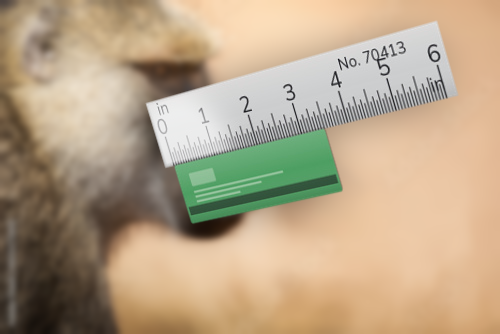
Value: 3.5 in
